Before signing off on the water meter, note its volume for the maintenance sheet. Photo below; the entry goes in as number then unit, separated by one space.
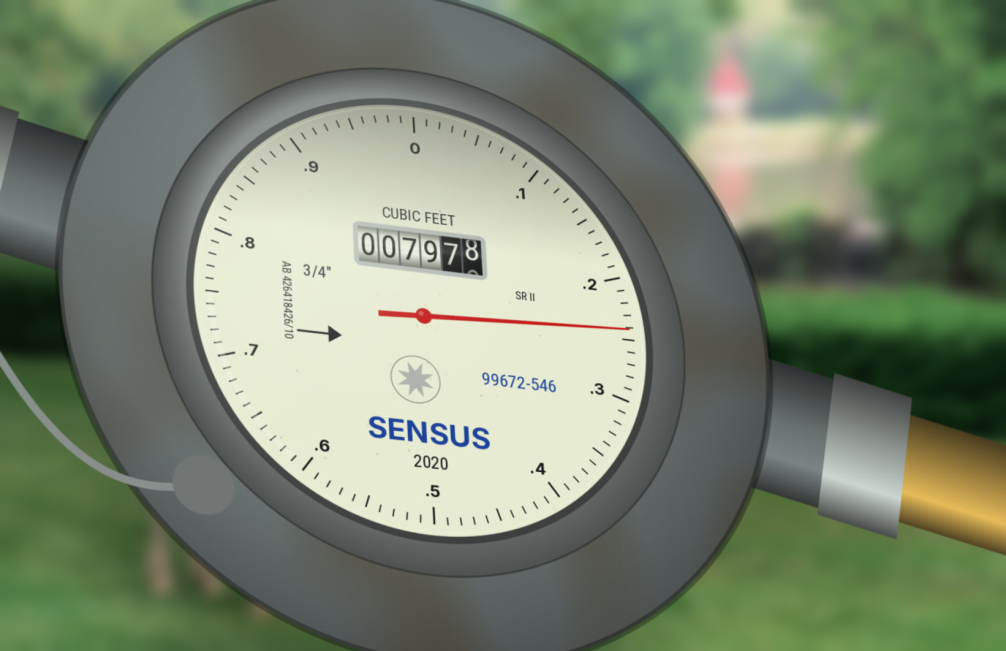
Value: 7978.24 ft³
